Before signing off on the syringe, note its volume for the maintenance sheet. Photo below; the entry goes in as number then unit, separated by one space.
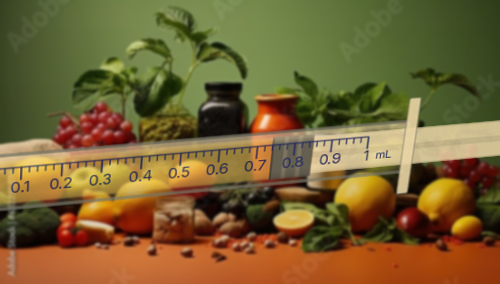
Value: 0.74 mL
